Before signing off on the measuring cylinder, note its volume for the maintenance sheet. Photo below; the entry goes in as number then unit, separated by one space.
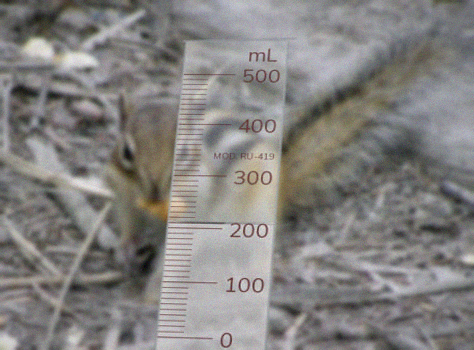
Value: 210 mL
